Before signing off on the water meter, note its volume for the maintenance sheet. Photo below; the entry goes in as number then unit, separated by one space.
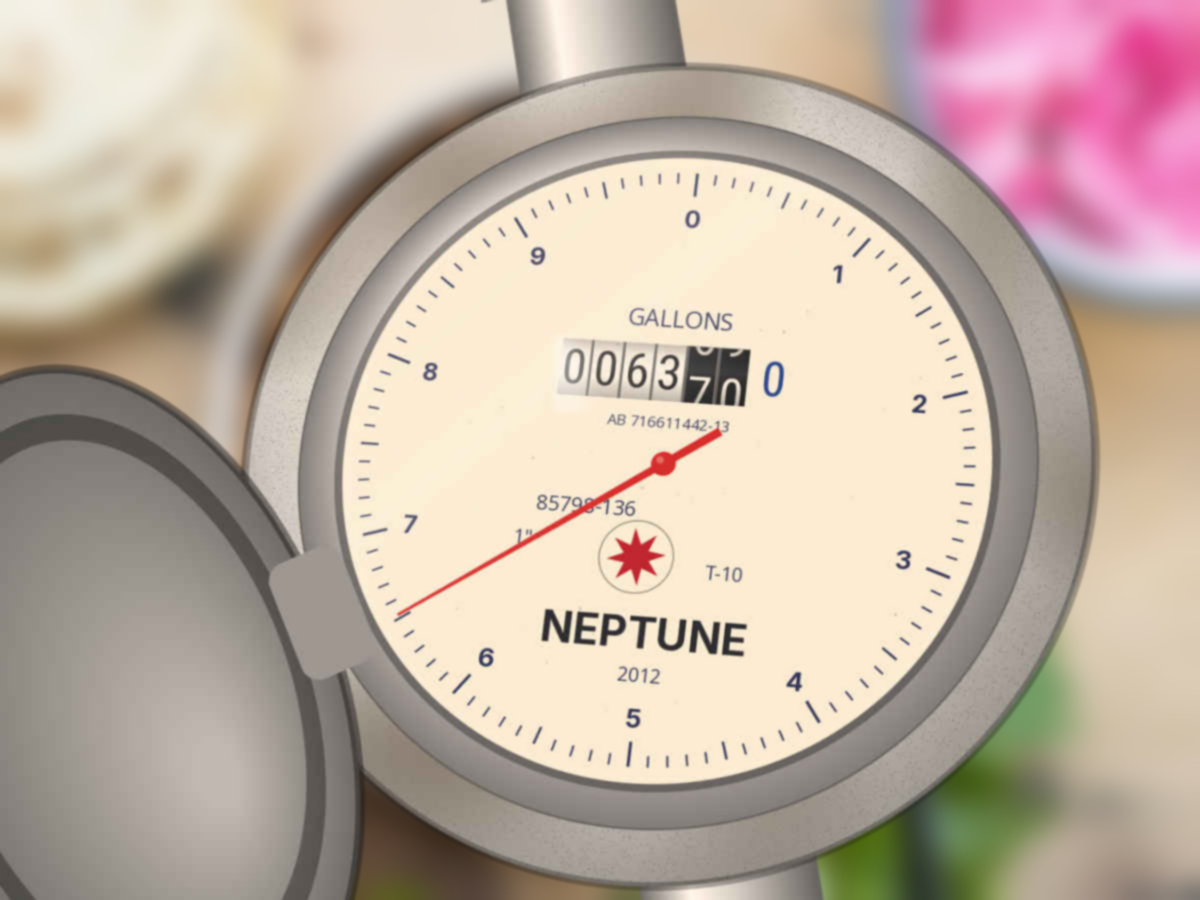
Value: 63696.5 gal
